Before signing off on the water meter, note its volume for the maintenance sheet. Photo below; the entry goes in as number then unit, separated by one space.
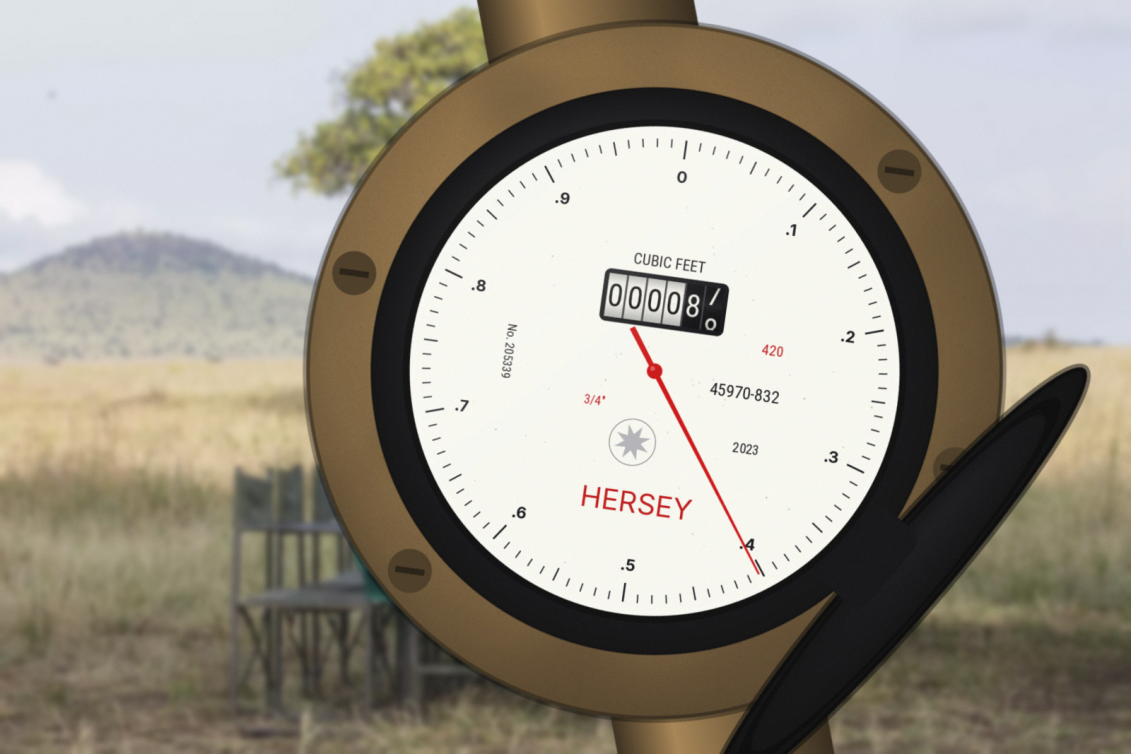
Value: 87.40 ft³
